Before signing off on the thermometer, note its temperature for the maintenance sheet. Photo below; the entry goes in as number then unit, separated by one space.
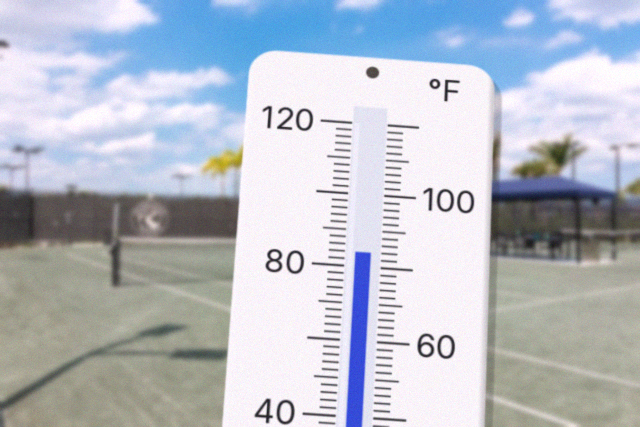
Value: 84 °F
